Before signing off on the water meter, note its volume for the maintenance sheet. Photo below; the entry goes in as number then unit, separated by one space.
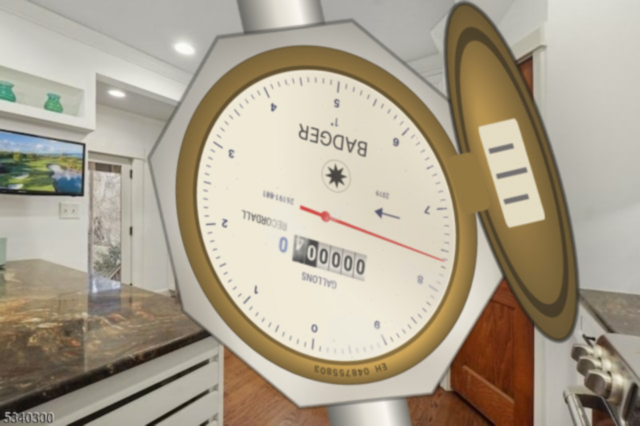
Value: 37.6 gal
